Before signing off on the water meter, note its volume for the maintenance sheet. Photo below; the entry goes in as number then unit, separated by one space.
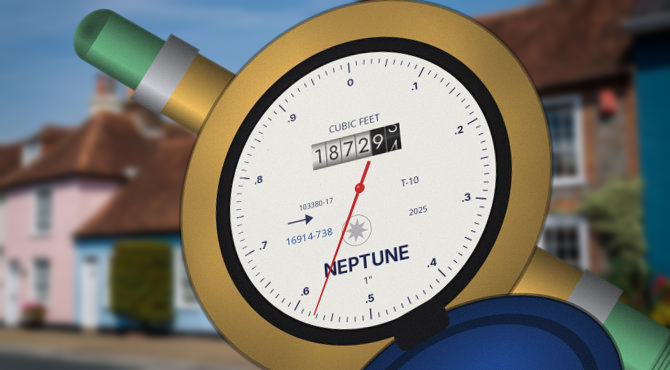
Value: 187293.57 ft³
